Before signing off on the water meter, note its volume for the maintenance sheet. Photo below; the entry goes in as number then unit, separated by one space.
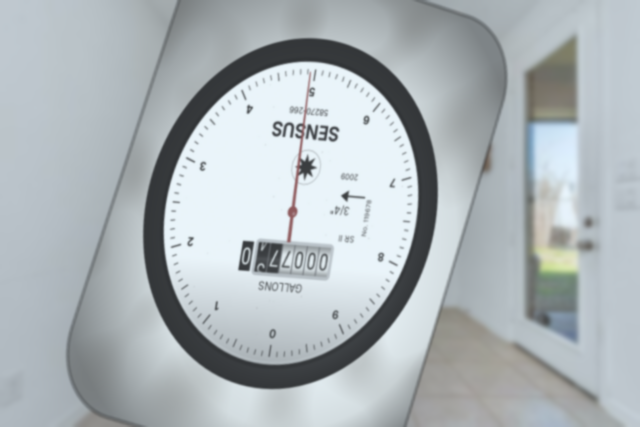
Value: 7734.9 gal
